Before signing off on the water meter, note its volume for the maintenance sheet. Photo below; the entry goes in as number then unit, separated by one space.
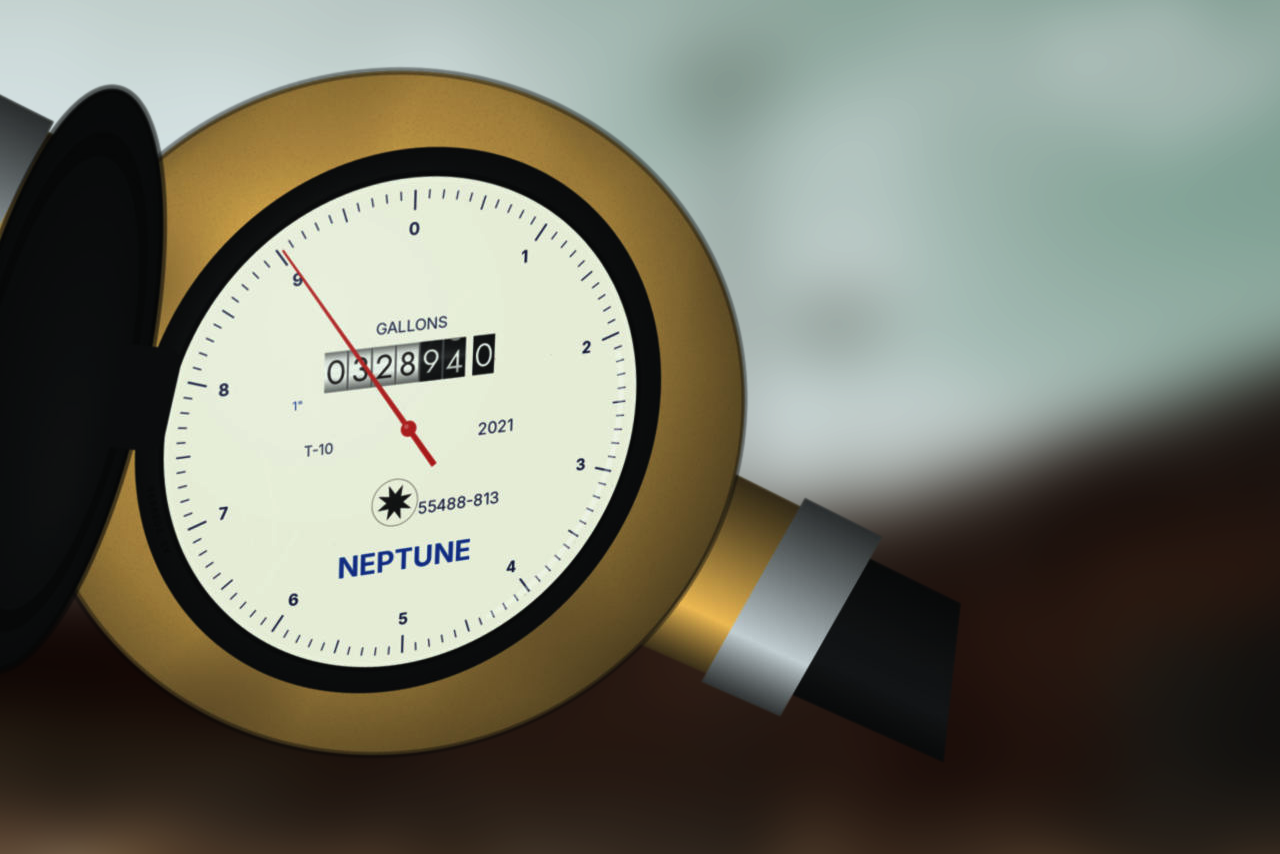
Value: 328939.0 gal
